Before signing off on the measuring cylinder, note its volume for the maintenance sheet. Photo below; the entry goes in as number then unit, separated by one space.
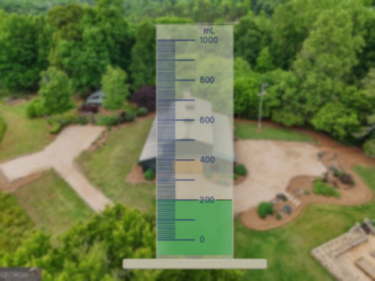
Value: 200 mL
